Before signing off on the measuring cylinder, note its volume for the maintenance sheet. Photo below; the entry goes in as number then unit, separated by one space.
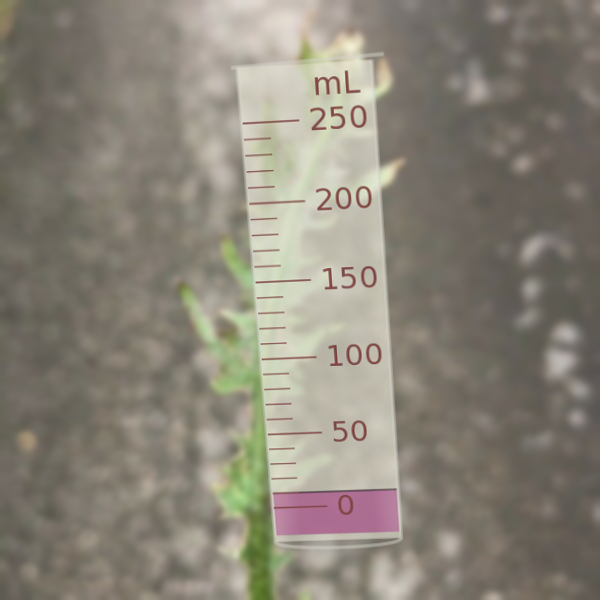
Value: 10 mL
